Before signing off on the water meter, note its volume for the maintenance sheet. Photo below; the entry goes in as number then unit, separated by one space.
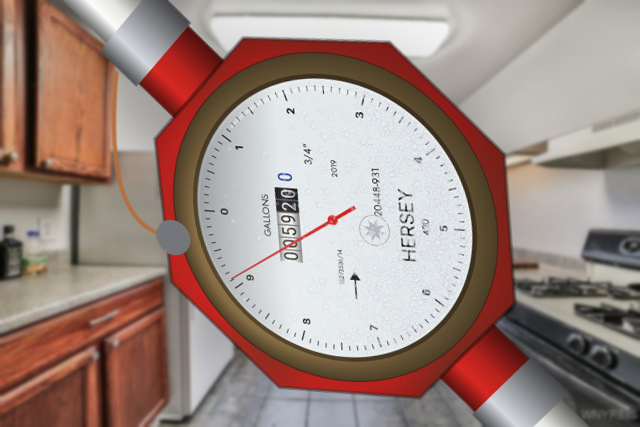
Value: 59199.1 gal
